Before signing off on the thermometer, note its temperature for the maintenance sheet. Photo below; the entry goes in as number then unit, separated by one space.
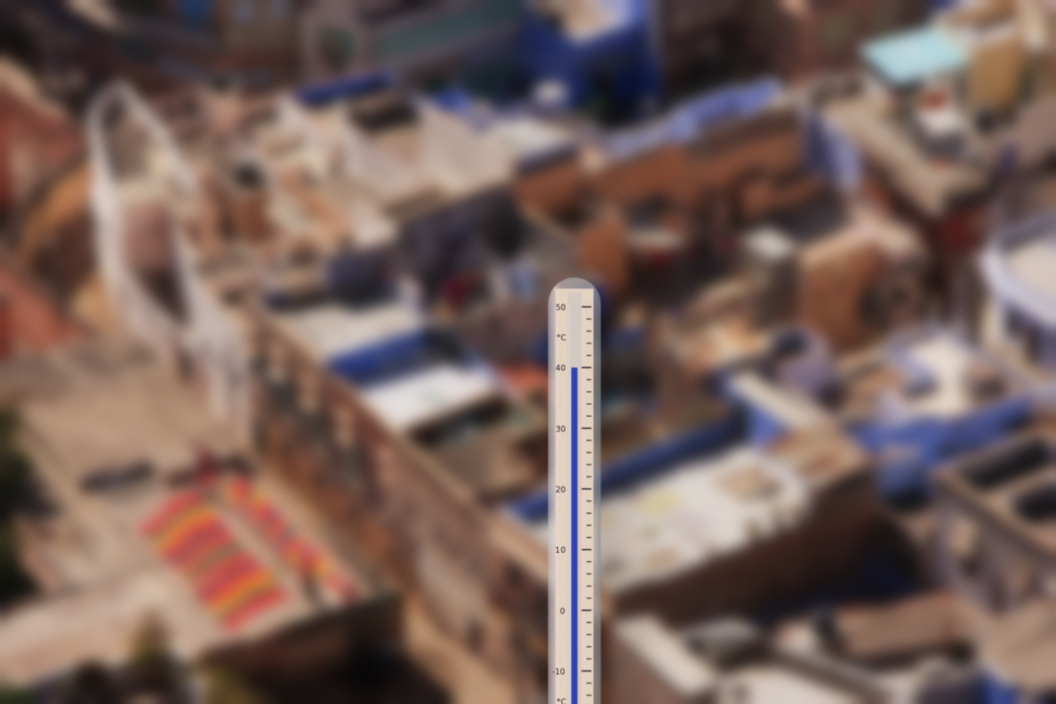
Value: 40 °C
